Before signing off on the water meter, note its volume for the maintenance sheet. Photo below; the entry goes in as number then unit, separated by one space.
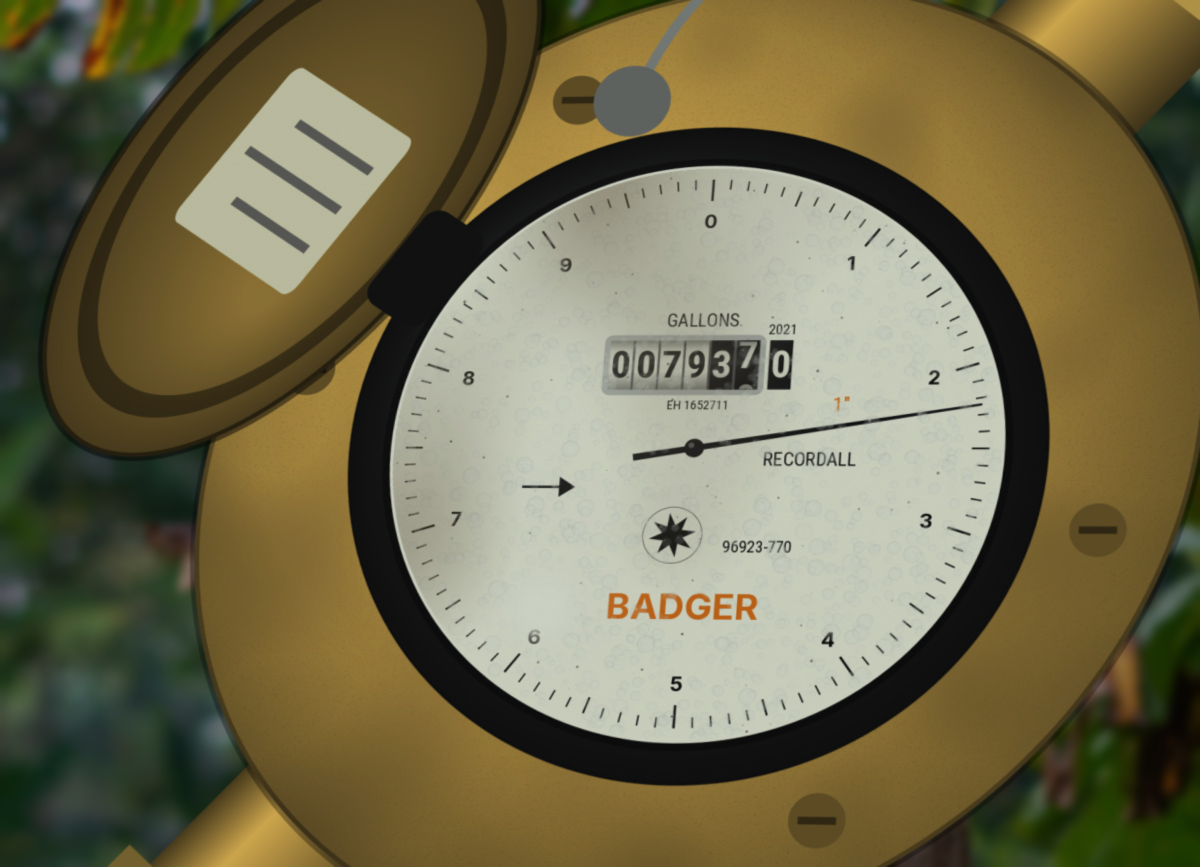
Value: 79372.2 gal
